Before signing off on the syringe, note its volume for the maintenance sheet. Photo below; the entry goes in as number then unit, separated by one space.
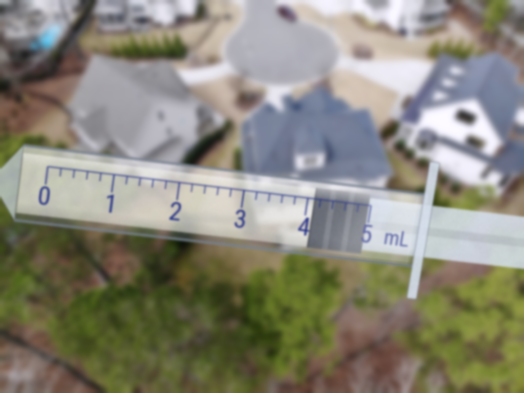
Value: 4.1 mL
